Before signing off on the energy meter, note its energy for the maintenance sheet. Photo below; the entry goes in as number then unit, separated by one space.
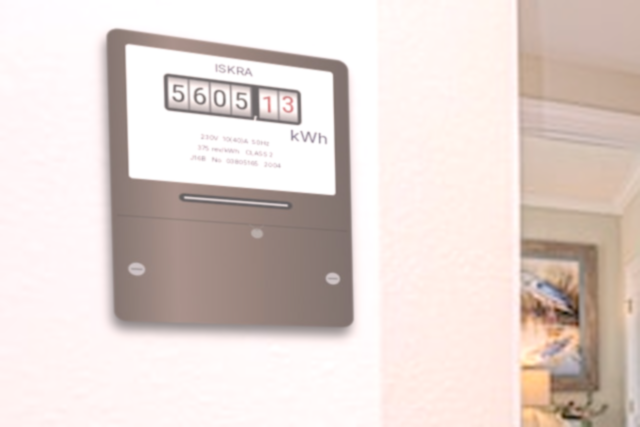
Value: 5605.13 kWh
